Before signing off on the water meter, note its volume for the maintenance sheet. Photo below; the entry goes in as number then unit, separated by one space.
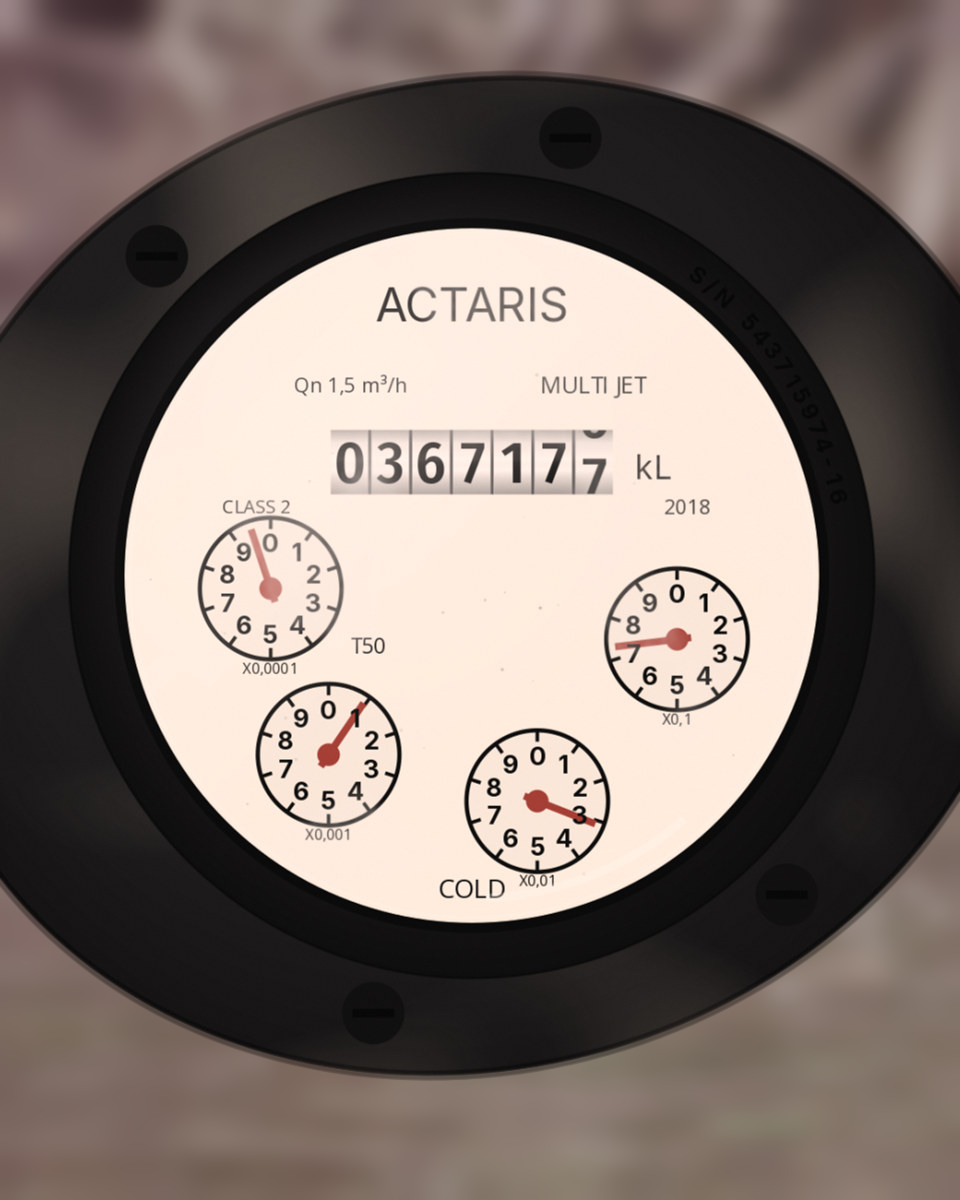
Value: 367176.7309 kL
